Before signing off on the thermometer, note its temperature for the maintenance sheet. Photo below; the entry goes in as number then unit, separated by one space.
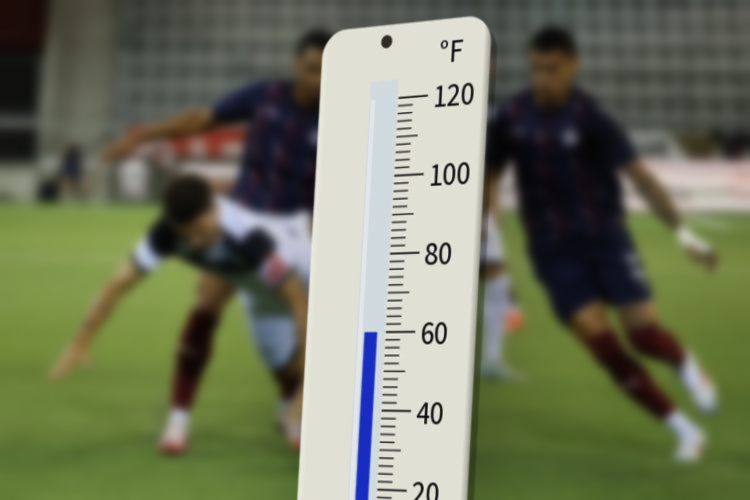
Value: 60 °F
